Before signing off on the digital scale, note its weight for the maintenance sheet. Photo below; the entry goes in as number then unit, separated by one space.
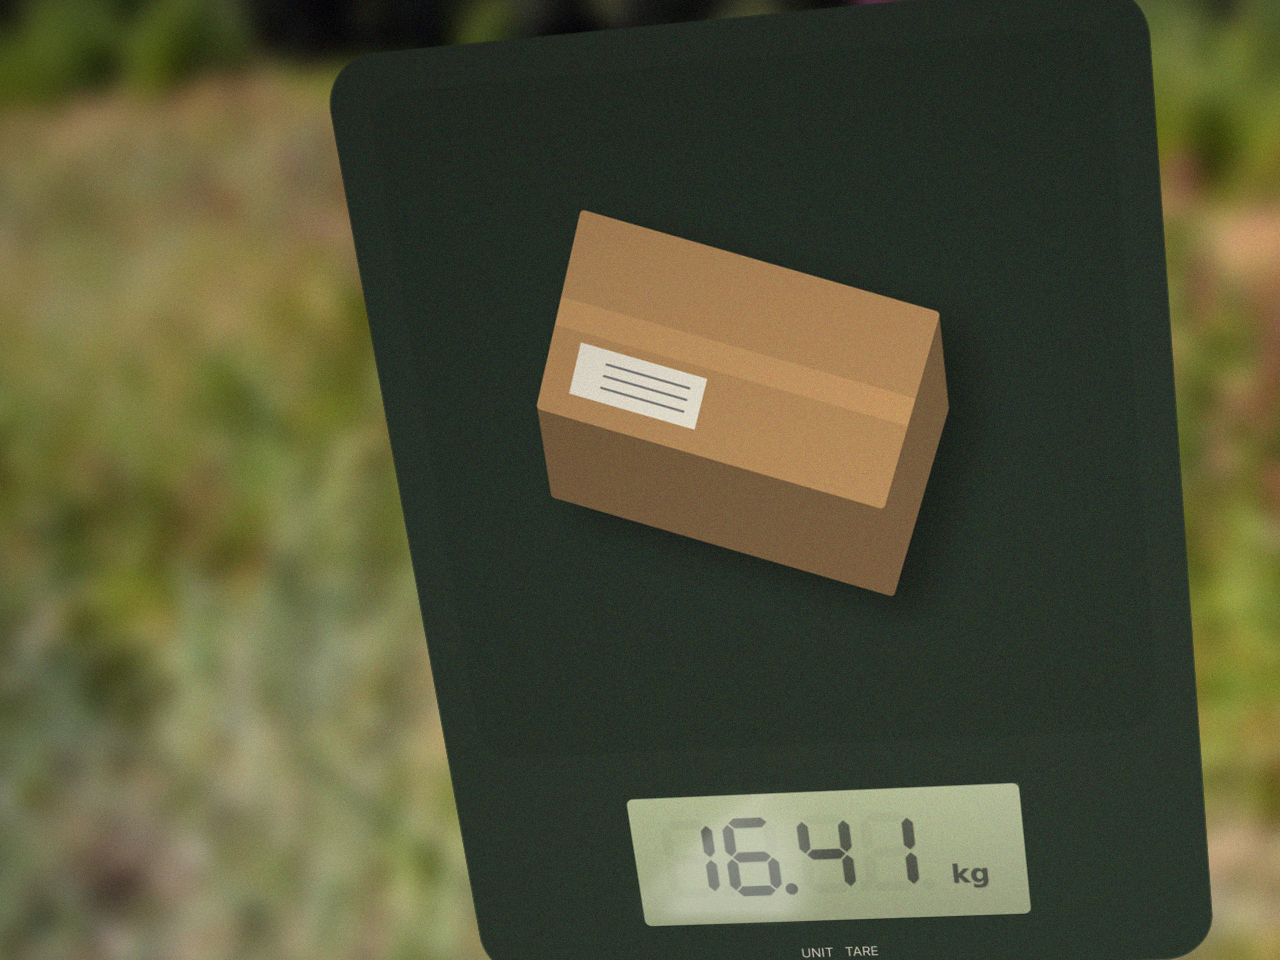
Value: 16.41 kg
